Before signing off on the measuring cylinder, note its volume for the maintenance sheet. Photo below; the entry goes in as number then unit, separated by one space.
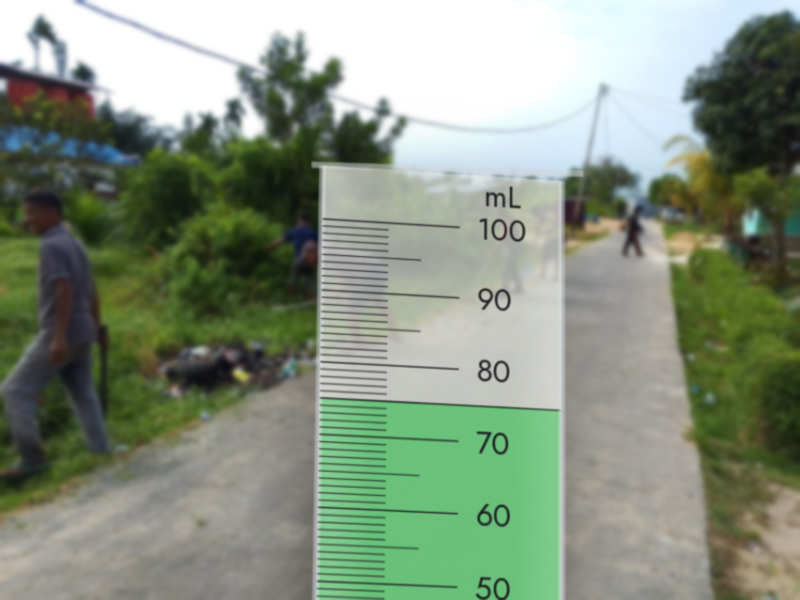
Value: 75 mL
